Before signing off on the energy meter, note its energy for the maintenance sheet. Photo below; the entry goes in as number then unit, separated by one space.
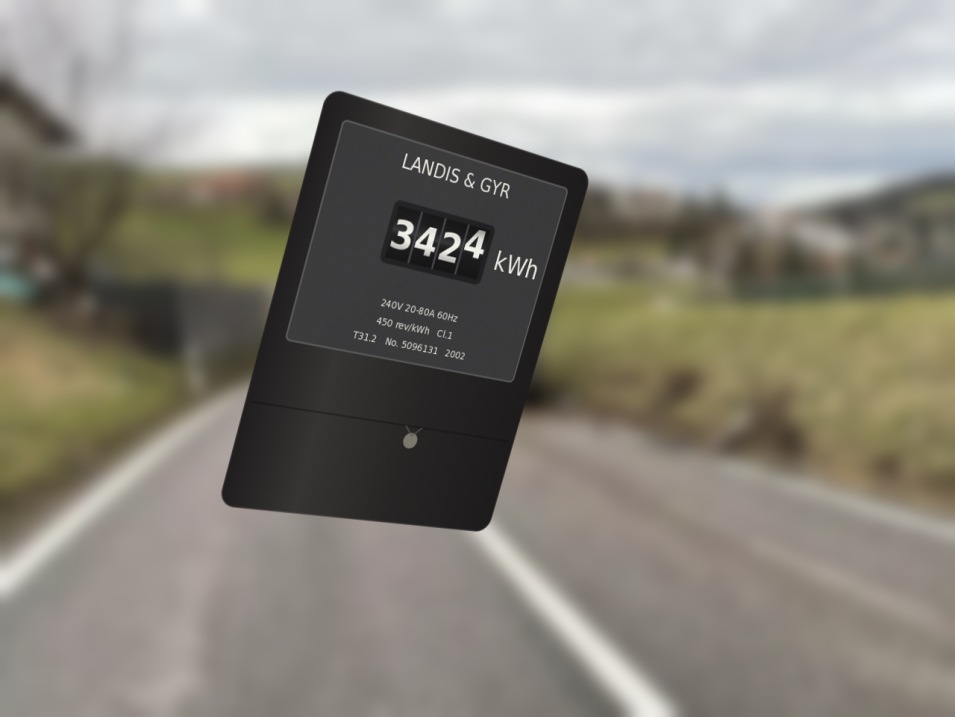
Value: 3424 kWh
